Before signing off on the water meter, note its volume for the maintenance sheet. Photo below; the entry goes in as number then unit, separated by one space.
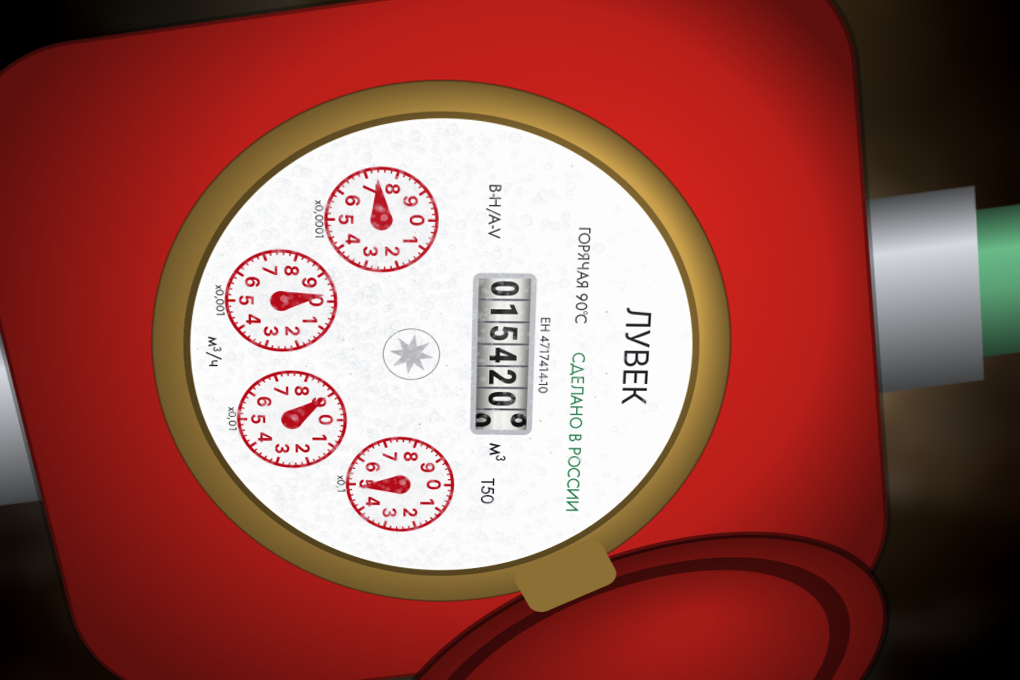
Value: 154208.4897 m³
